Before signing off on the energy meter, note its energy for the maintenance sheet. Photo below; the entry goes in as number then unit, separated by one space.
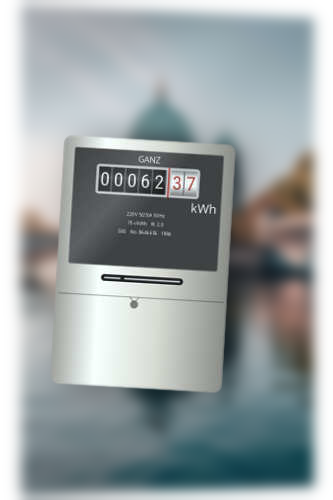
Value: 62.37 kWh
